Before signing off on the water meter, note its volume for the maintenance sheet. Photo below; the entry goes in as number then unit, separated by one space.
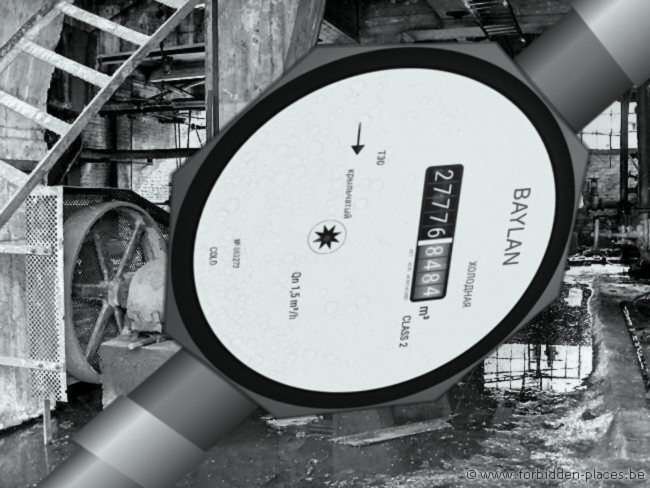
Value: 27776.8484 m³
